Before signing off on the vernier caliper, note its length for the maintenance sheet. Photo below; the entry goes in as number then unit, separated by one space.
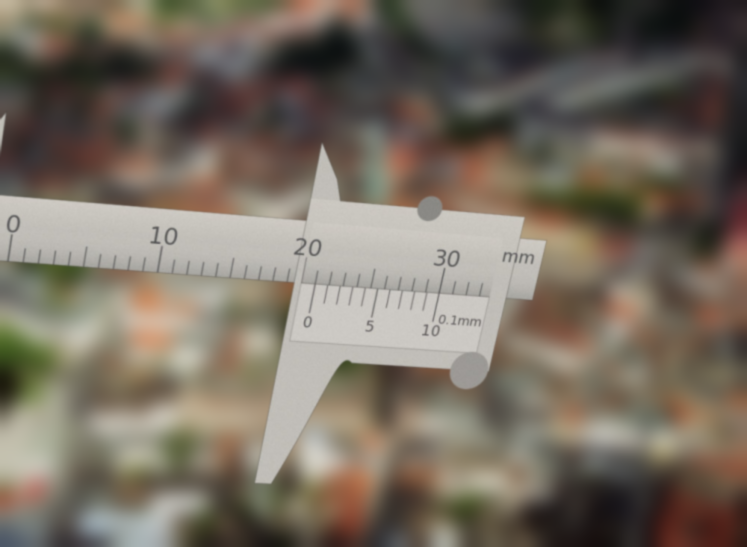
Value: 21.0 mm
